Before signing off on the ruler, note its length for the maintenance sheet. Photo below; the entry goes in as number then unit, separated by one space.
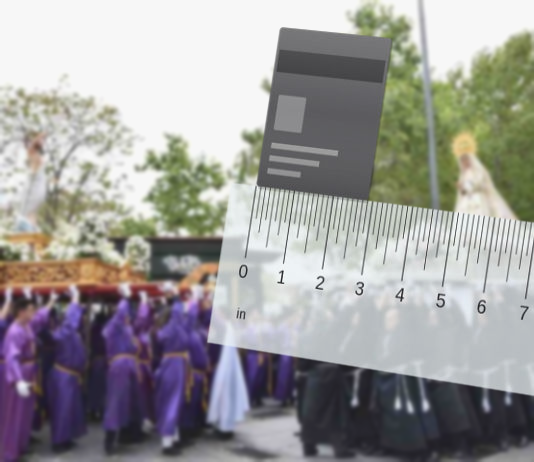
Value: 2.875 in
